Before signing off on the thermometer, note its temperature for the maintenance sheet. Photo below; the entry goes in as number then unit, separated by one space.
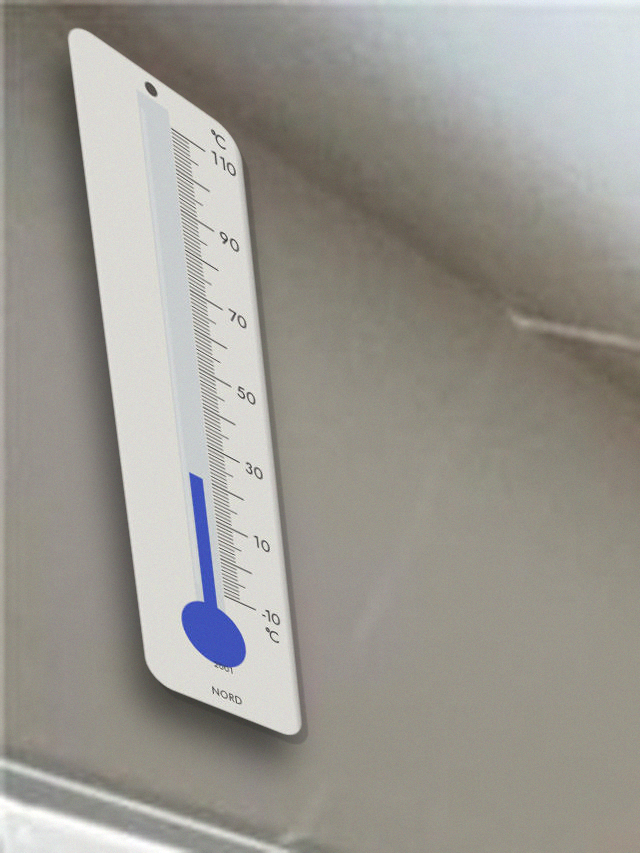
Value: 20 °C
